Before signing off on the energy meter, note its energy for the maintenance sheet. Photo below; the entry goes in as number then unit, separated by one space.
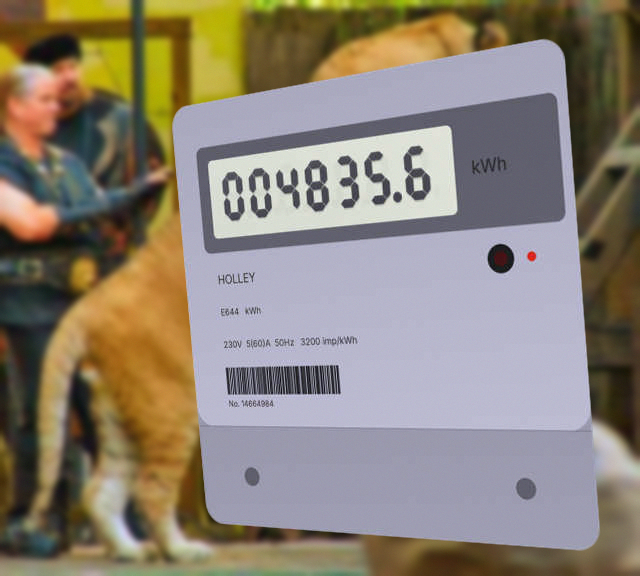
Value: 4835.6 kWh
